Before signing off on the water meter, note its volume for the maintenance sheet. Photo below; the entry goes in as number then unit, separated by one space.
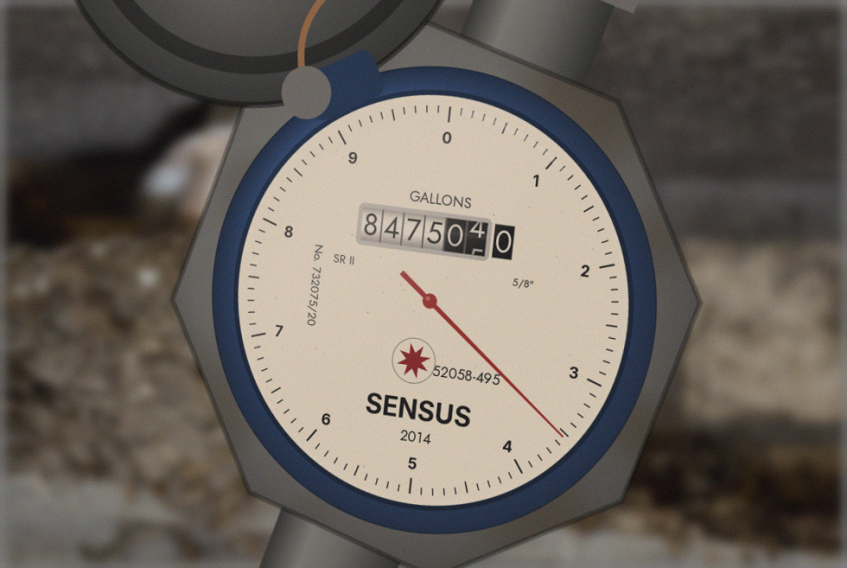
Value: 8475043.5 gal
